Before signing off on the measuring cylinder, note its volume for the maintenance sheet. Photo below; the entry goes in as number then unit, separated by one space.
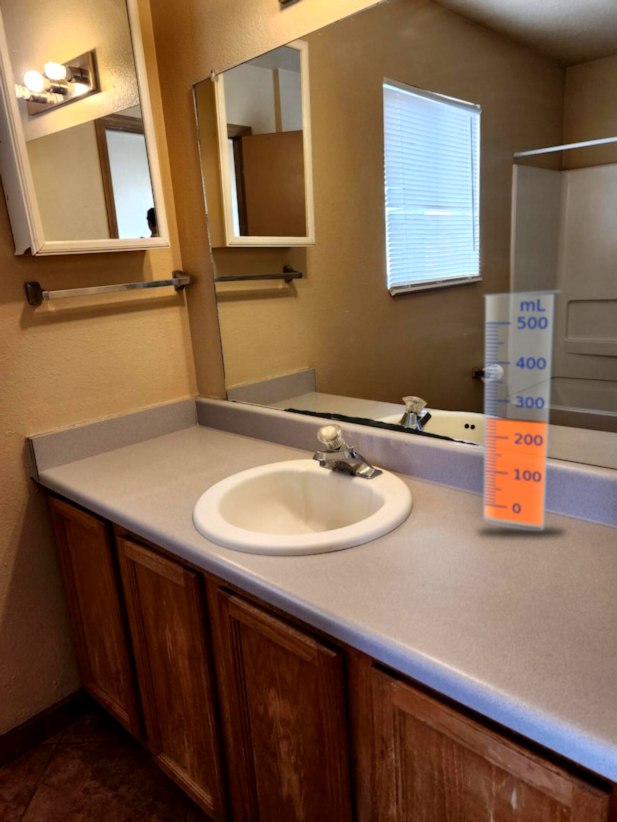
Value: 250 mL
